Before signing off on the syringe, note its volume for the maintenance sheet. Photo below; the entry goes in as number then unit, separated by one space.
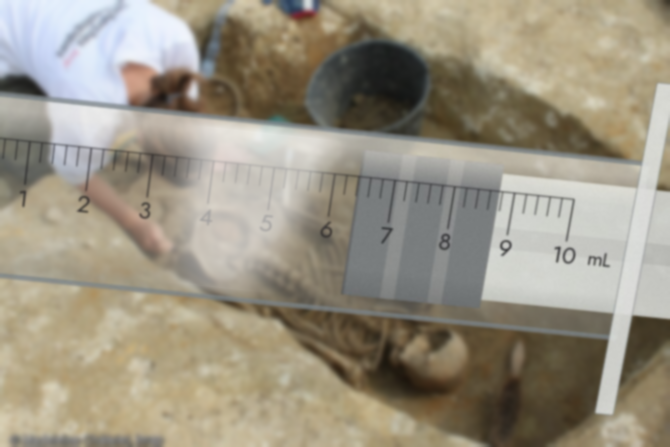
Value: 6.4 mL
